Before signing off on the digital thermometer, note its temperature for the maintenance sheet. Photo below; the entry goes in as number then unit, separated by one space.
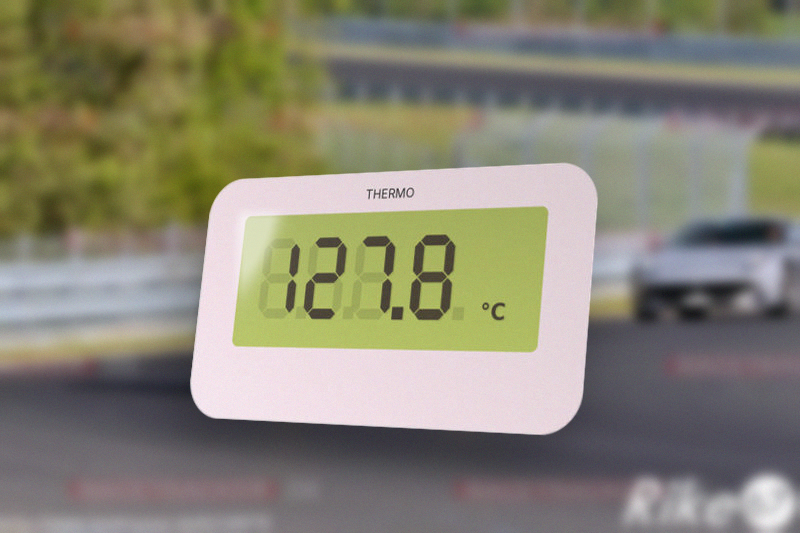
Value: 127.8 °C
